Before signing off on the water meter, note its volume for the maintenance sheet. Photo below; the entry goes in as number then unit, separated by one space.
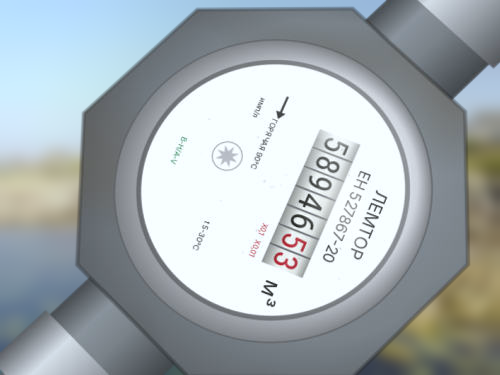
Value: 58946.53 m³
